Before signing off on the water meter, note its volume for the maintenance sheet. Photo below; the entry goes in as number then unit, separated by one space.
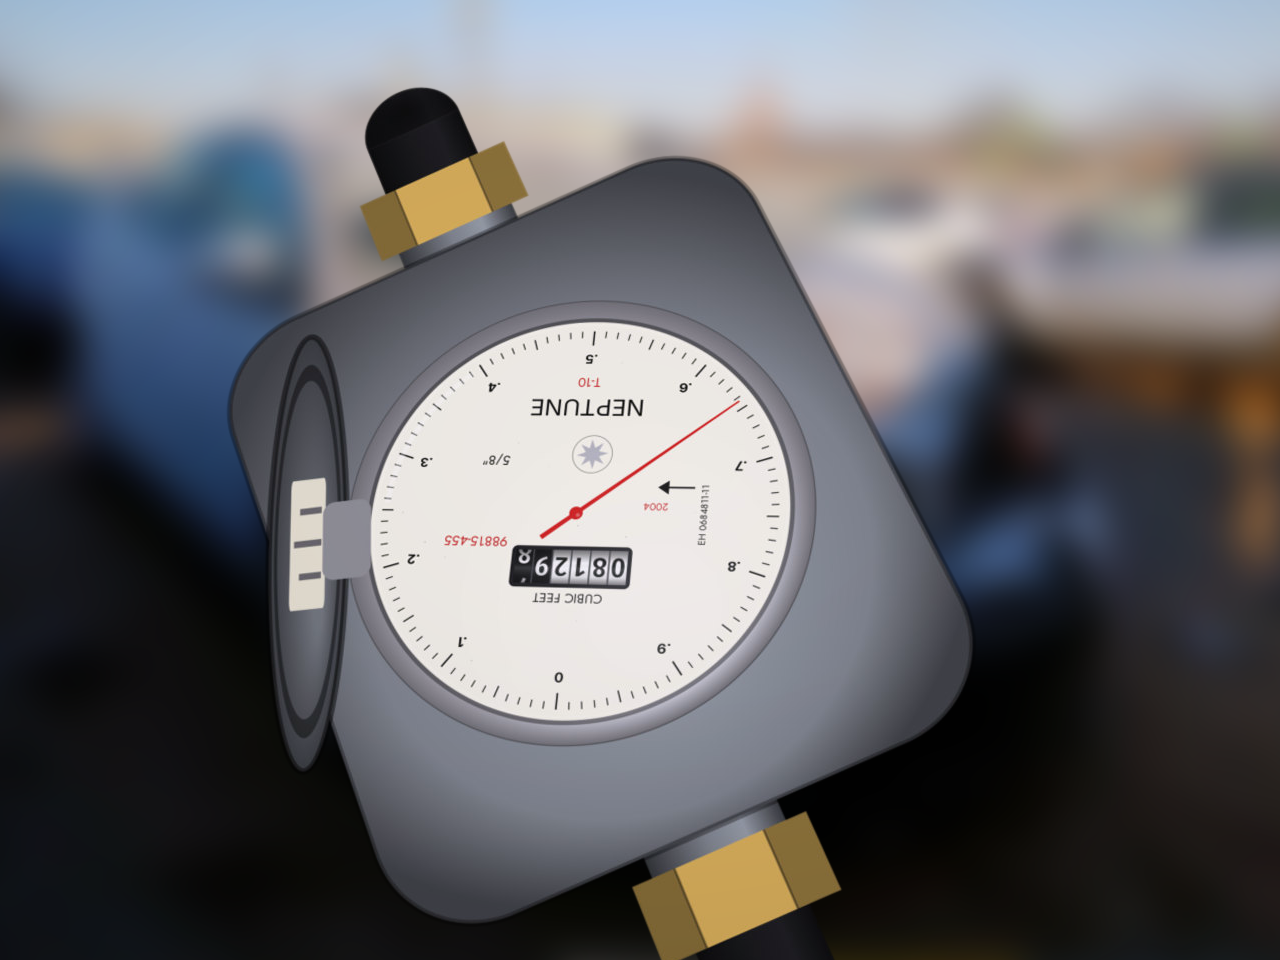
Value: 81297.64 ft³
